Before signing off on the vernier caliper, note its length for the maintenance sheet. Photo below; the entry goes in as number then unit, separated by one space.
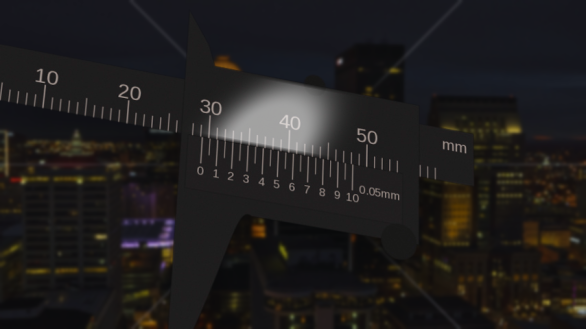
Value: 29.2 mm
